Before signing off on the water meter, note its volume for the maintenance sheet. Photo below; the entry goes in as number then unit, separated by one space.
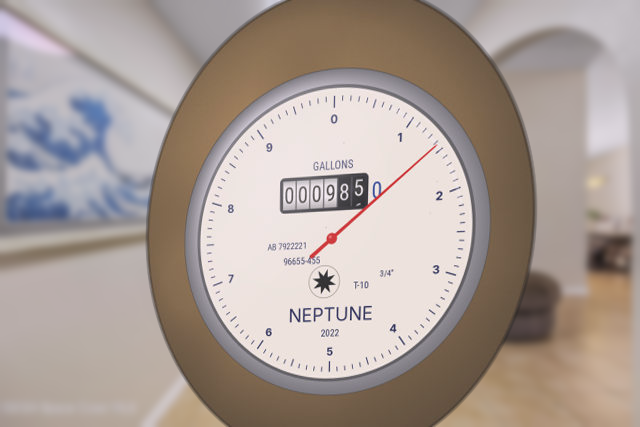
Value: 9851.4 gal
